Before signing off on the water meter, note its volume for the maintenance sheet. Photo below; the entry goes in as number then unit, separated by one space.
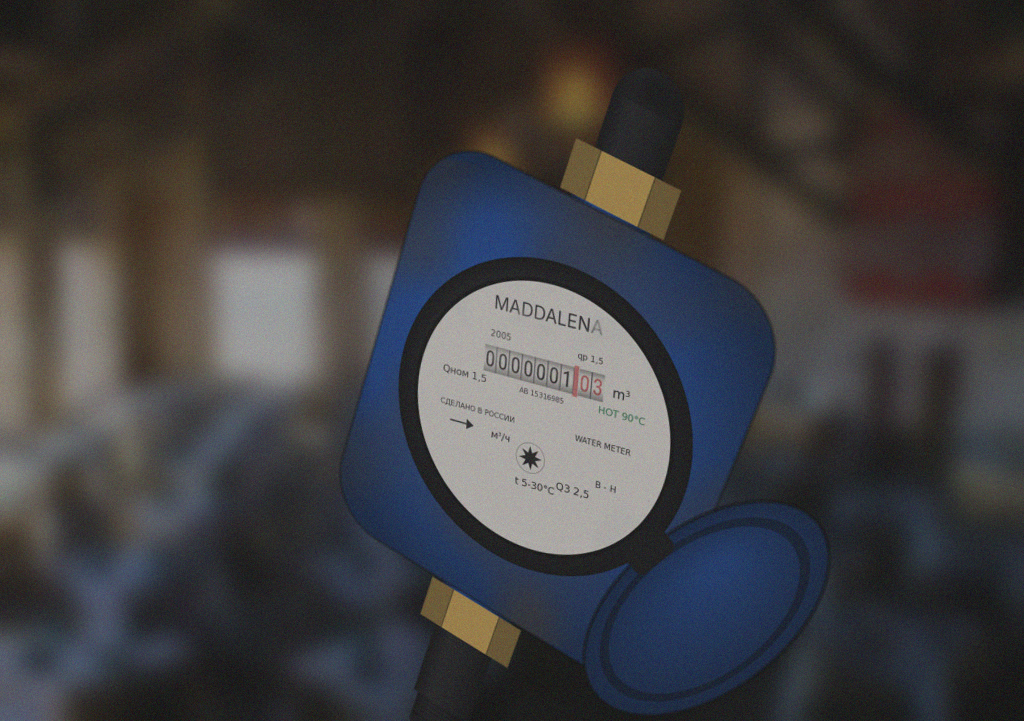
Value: 1.03 m³
